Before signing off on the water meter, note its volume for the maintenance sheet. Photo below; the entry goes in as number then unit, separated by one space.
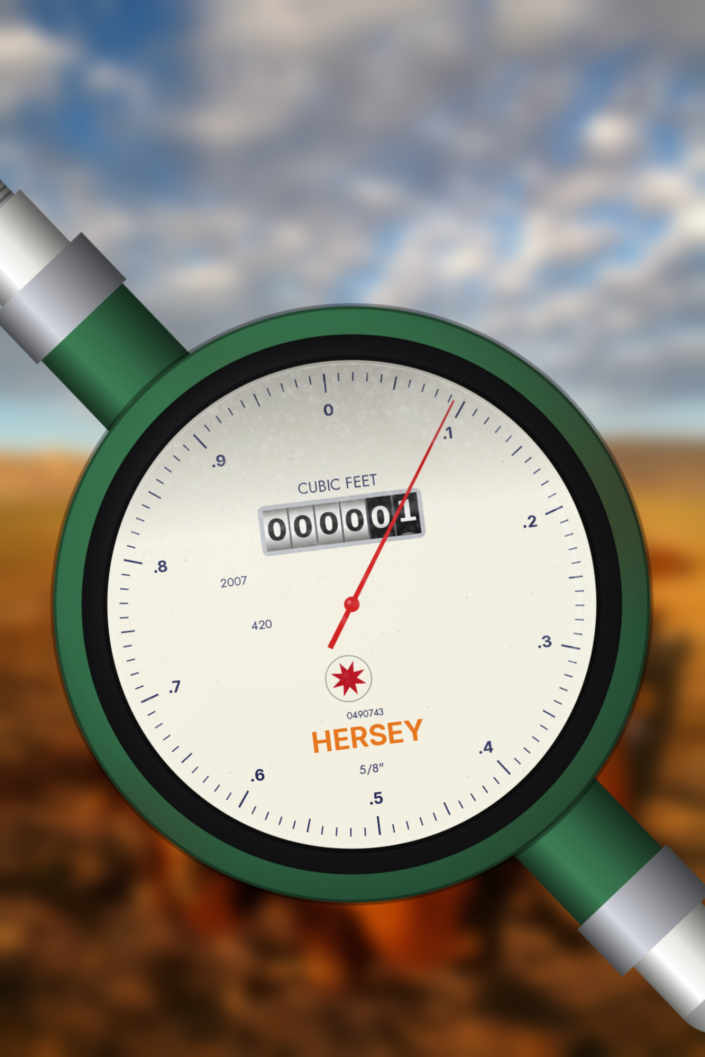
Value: 1.09 ft³
